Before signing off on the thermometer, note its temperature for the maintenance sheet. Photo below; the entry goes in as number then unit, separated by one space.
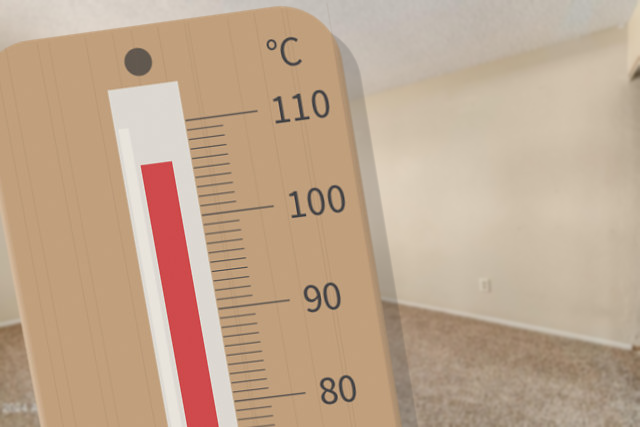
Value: 106 °C
